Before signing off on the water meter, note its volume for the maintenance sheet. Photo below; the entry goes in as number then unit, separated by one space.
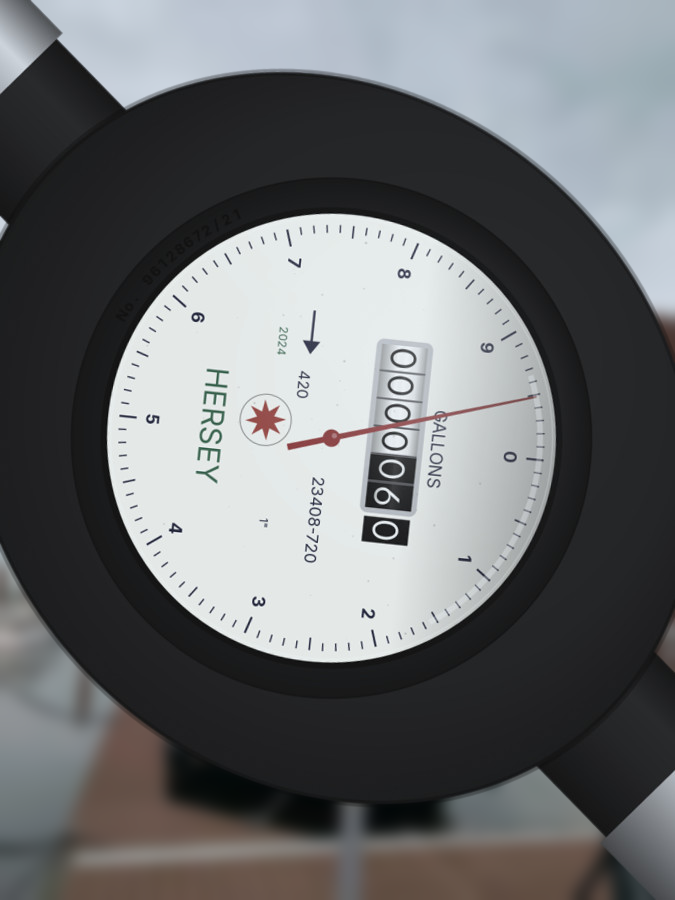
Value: 59.5 gal
